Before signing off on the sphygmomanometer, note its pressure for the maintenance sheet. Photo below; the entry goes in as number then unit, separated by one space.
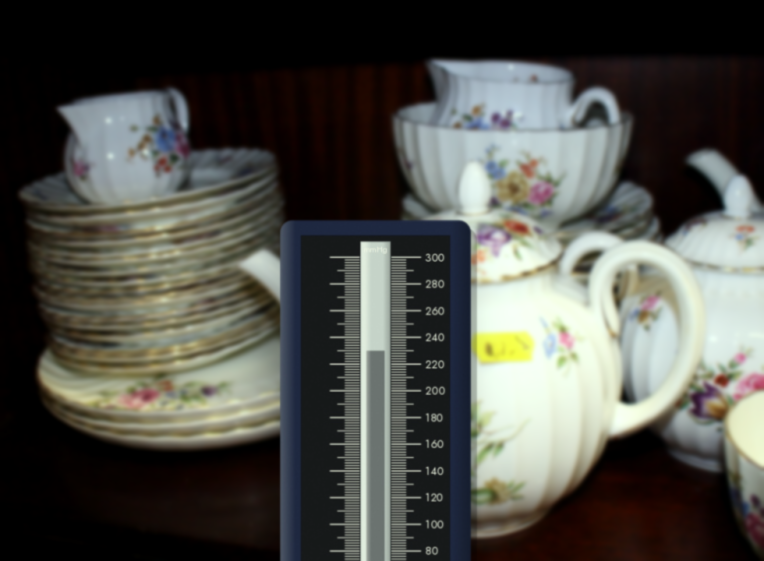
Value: 230 mmHg
